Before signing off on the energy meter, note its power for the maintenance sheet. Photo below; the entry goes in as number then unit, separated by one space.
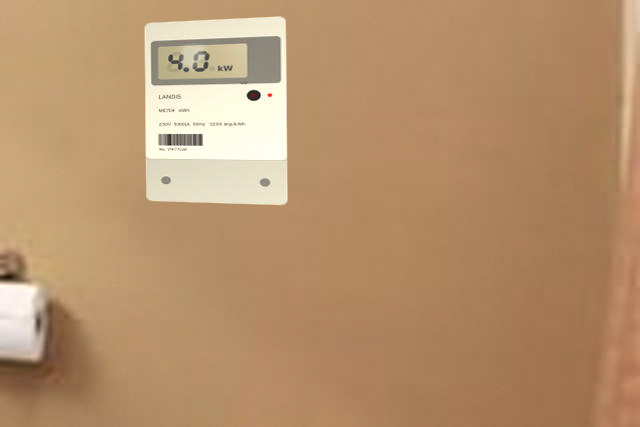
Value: 4.0 kW
